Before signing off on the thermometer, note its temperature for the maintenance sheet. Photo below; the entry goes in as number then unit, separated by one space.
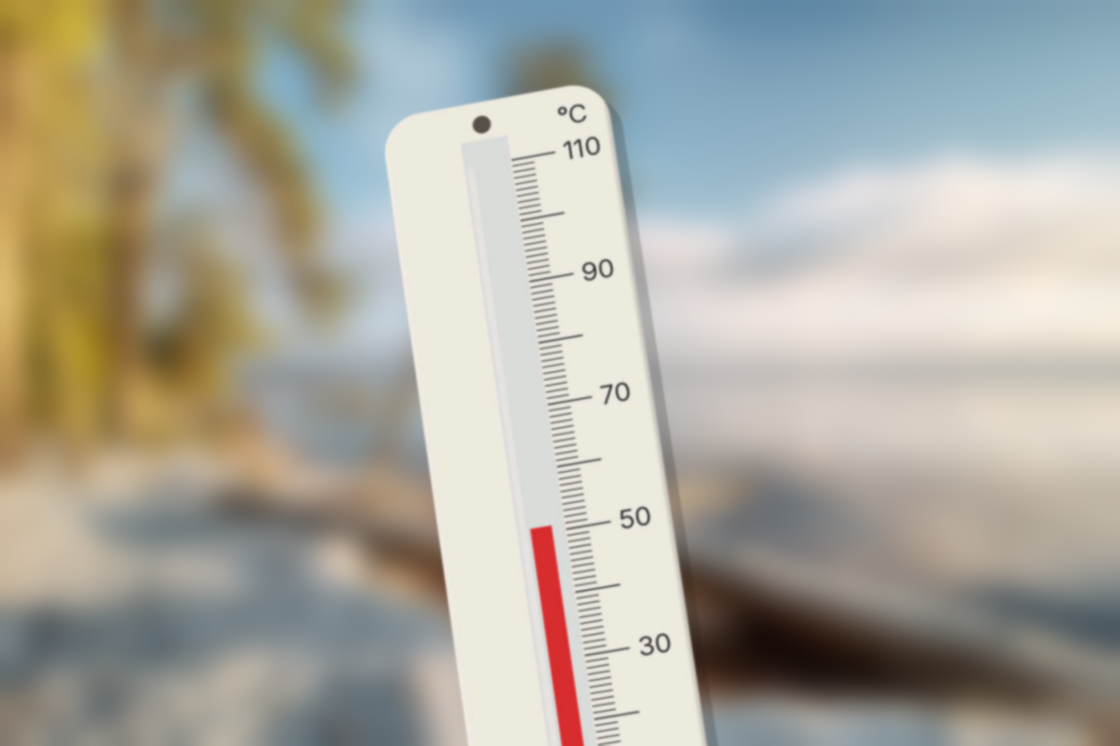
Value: 51 °C
